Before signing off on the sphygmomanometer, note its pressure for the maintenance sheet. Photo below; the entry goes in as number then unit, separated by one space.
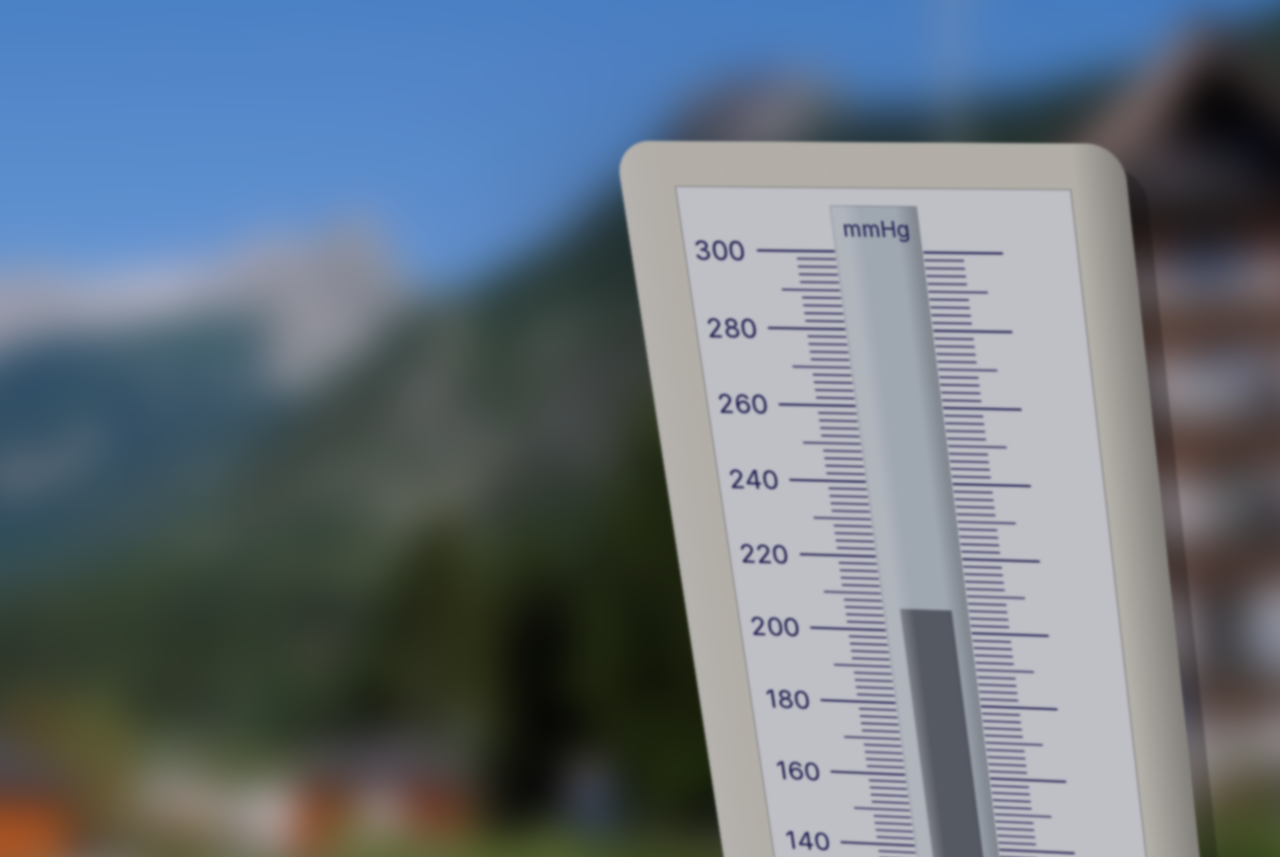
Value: 206 mmHg
